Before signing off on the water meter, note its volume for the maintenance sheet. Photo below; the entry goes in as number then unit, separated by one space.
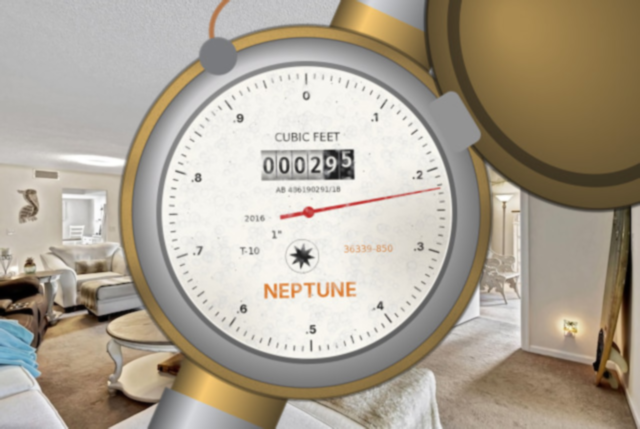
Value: 295.22 ft³
